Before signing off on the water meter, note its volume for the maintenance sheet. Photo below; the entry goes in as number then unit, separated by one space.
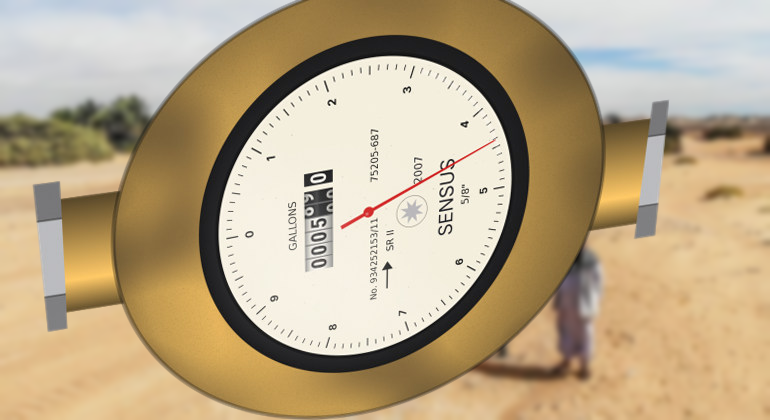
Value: 5894.4 gal
